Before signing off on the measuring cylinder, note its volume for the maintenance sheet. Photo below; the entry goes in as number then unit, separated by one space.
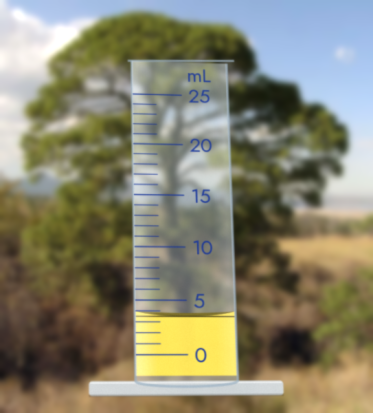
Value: 3.5 mL
